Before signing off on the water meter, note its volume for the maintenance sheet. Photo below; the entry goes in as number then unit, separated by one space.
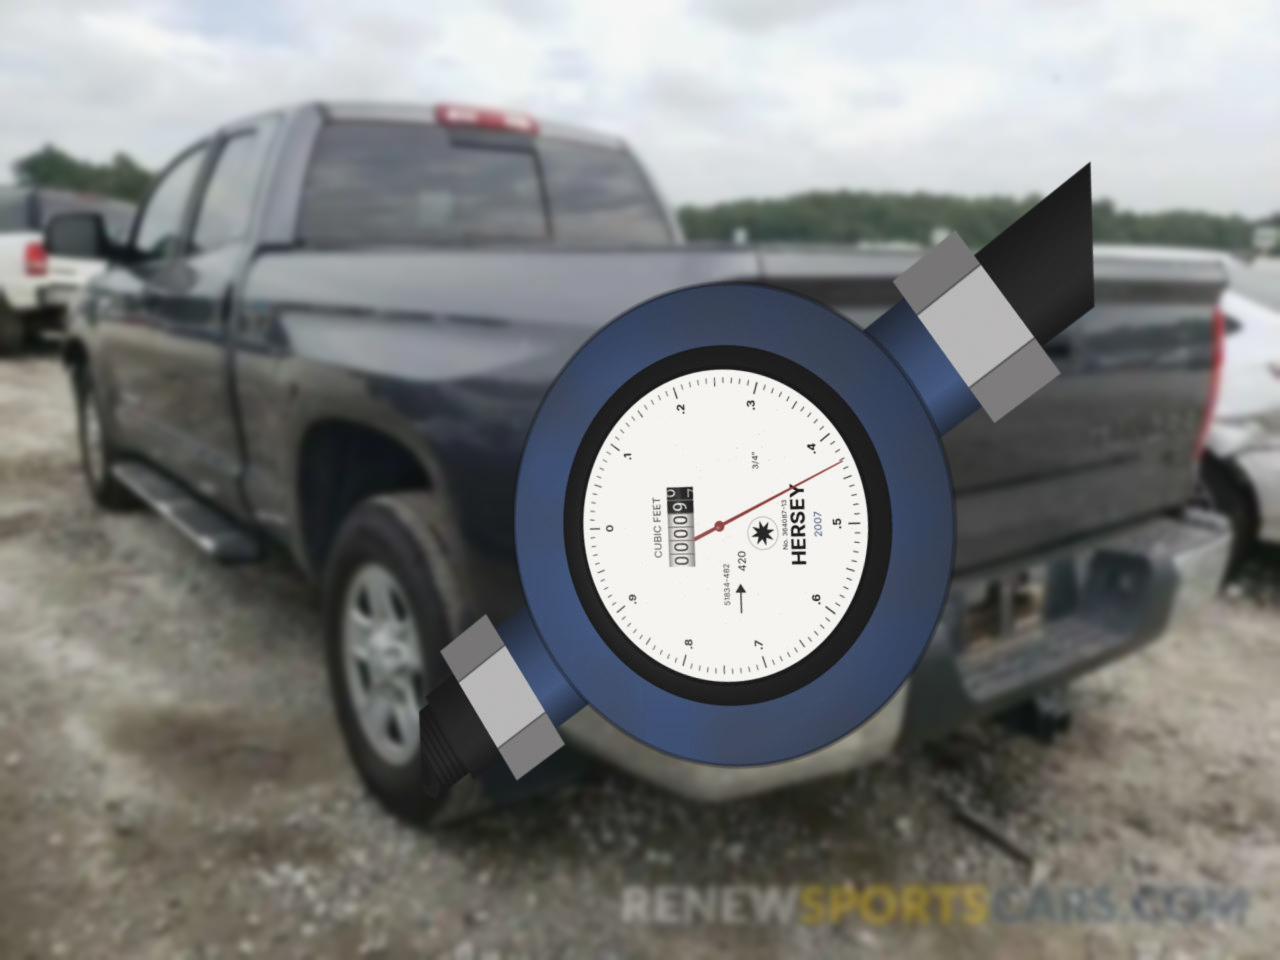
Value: 96.43 ft³
